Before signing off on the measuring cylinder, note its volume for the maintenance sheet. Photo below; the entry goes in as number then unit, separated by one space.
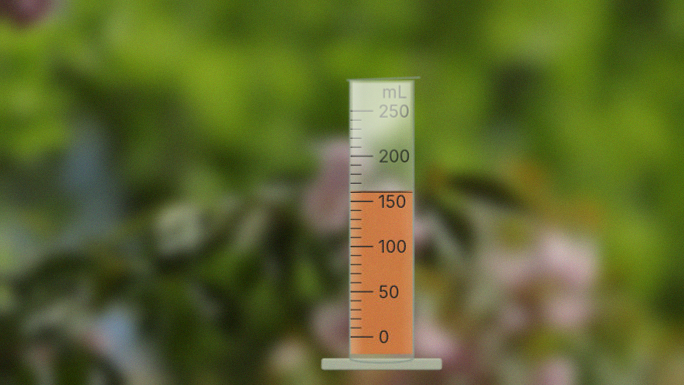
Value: 160 mL
